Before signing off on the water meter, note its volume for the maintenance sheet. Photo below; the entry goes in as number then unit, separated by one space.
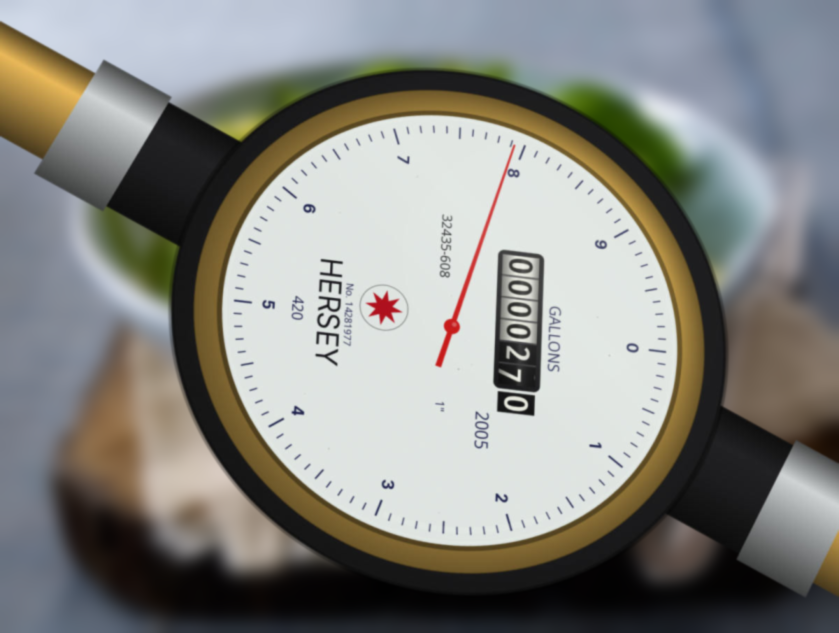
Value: 267.9 gal
